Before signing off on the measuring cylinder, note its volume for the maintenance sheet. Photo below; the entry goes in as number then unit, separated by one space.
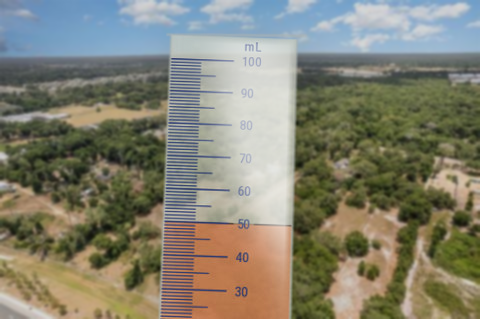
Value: 50 mL
